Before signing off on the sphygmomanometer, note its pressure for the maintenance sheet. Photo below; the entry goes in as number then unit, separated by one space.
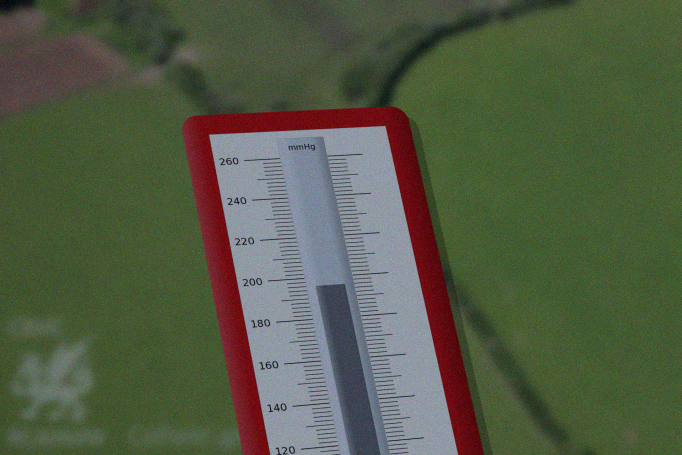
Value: 196 mmHg
